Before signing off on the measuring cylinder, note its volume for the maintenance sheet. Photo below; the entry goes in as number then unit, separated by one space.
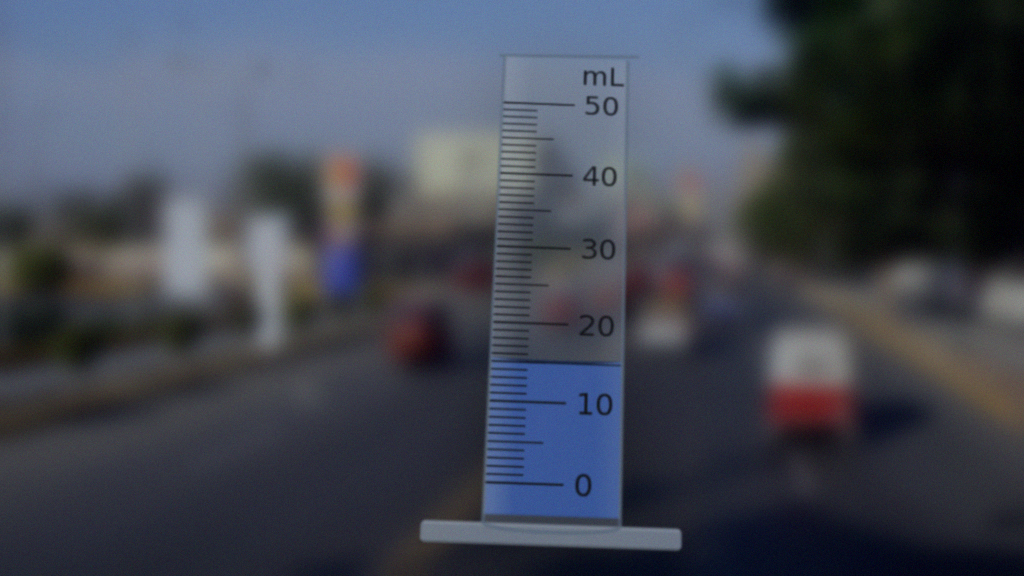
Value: 15 mL
